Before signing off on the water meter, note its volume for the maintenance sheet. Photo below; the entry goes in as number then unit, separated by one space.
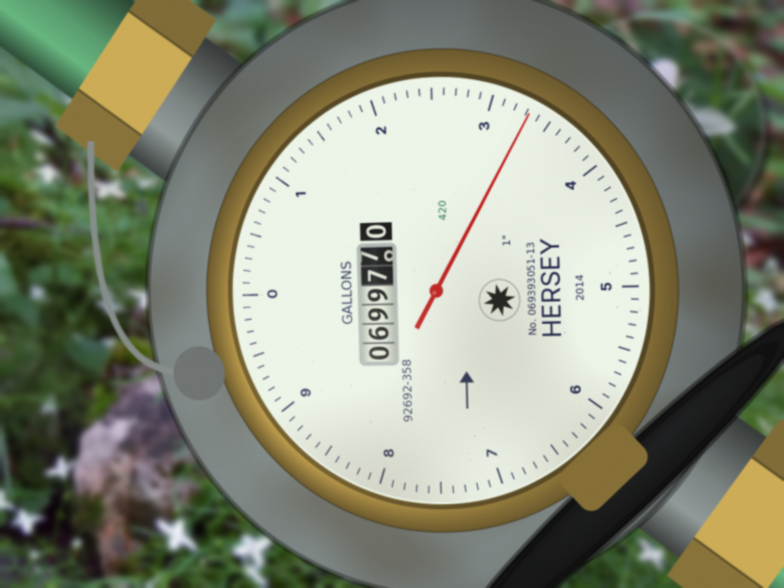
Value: 699773.3 gal
